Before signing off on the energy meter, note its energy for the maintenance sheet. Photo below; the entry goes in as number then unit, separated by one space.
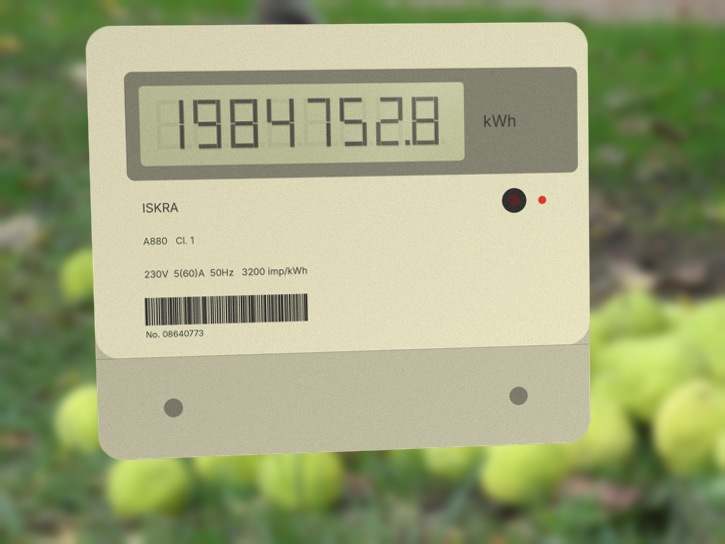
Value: 1984752.8 kWh
